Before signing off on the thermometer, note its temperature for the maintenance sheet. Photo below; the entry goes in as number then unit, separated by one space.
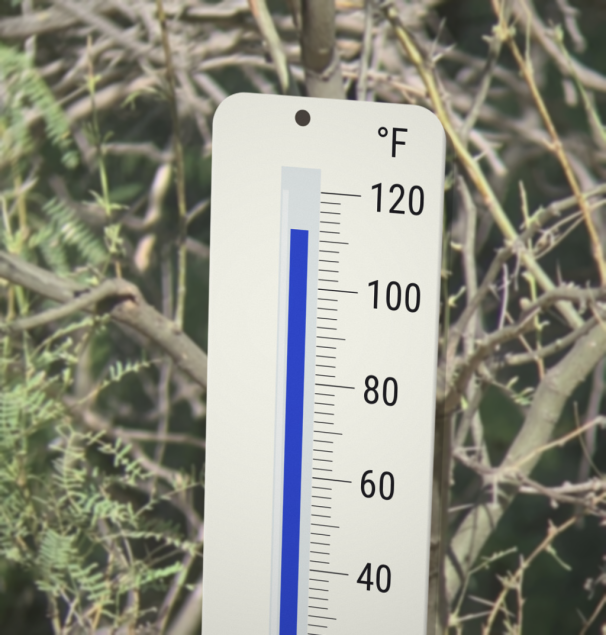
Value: 112 °F
